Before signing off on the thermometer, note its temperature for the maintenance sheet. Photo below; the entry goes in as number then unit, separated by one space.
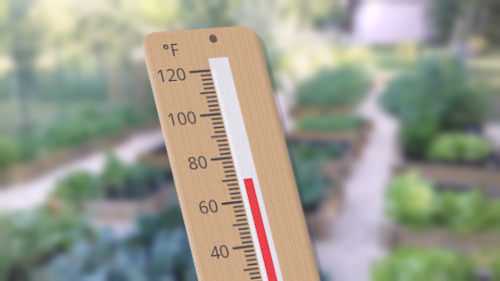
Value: 70 °F
